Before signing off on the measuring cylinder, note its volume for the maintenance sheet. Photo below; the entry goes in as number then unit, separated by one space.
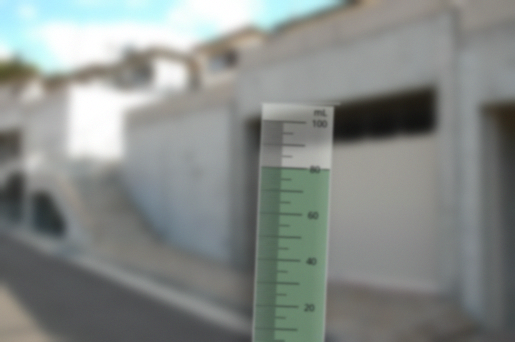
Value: 80 mL
